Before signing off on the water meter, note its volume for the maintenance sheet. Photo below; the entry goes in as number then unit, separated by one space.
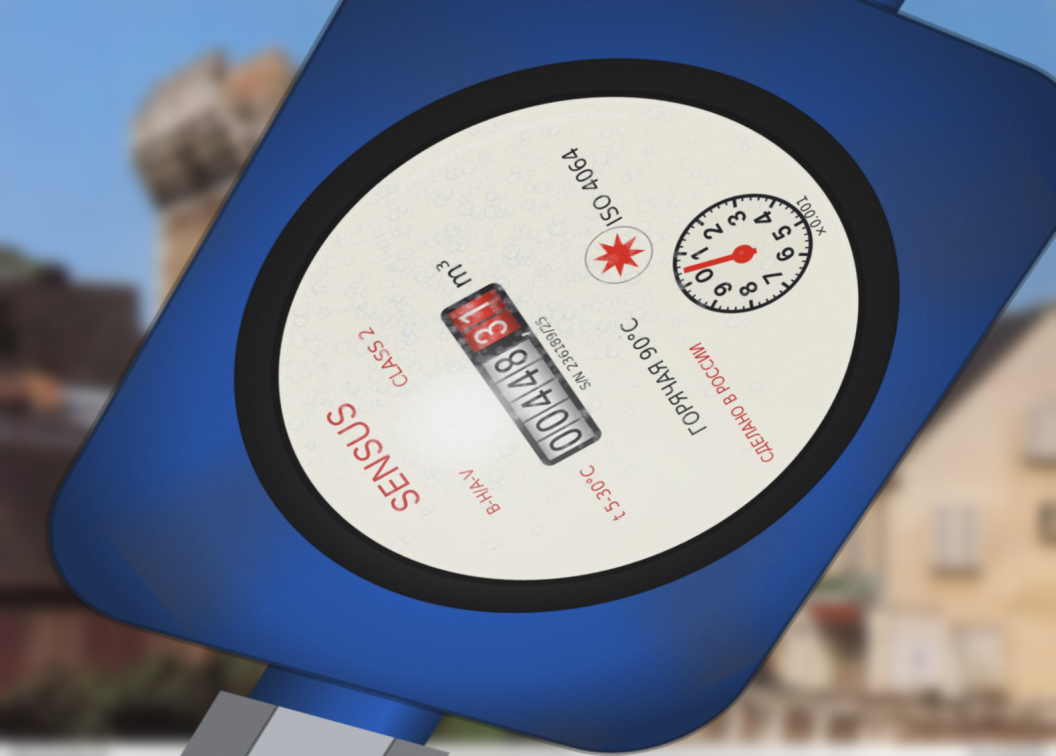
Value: 448.310 m³
